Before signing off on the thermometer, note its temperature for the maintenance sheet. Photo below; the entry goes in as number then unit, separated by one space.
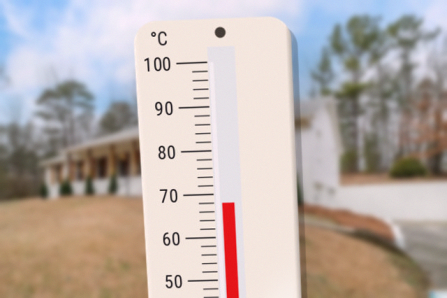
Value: 68 °C
